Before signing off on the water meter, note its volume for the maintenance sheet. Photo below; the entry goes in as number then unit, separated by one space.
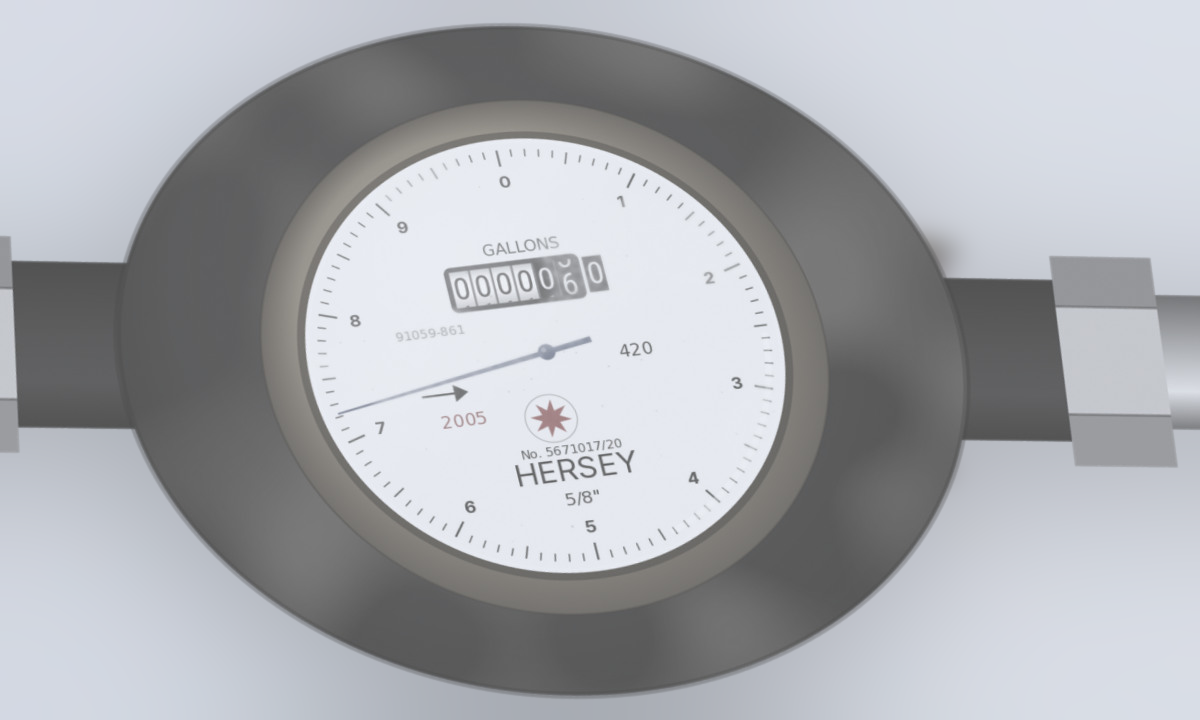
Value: 57.2 gal
